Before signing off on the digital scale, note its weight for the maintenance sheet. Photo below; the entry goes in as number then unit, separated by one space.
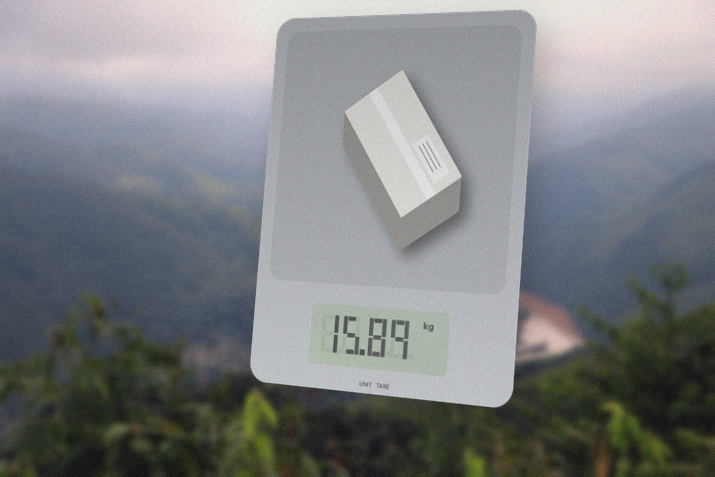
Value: 15.89 kg
